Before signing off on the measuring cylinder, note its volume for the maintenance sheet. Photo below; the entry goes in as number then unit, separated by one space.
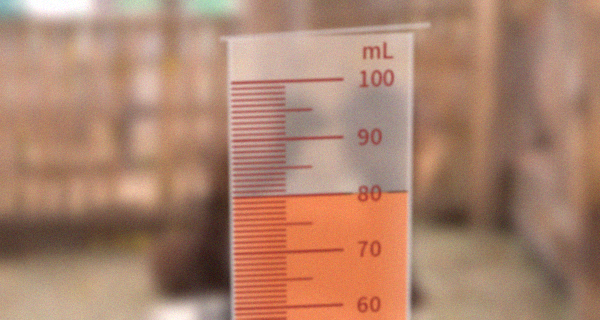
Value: 80 mL
